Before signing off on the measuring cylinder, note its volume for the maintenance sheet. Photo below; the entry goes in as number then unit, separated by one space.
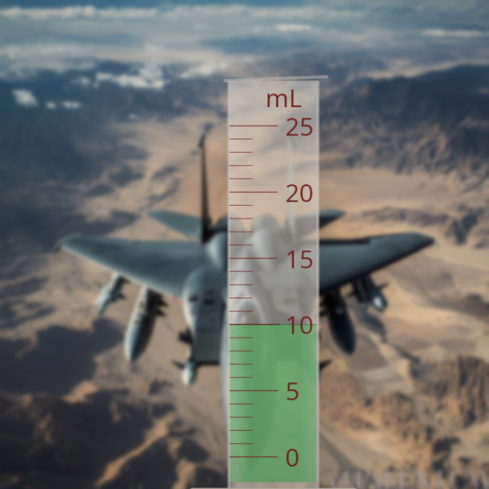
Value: 10 mL
